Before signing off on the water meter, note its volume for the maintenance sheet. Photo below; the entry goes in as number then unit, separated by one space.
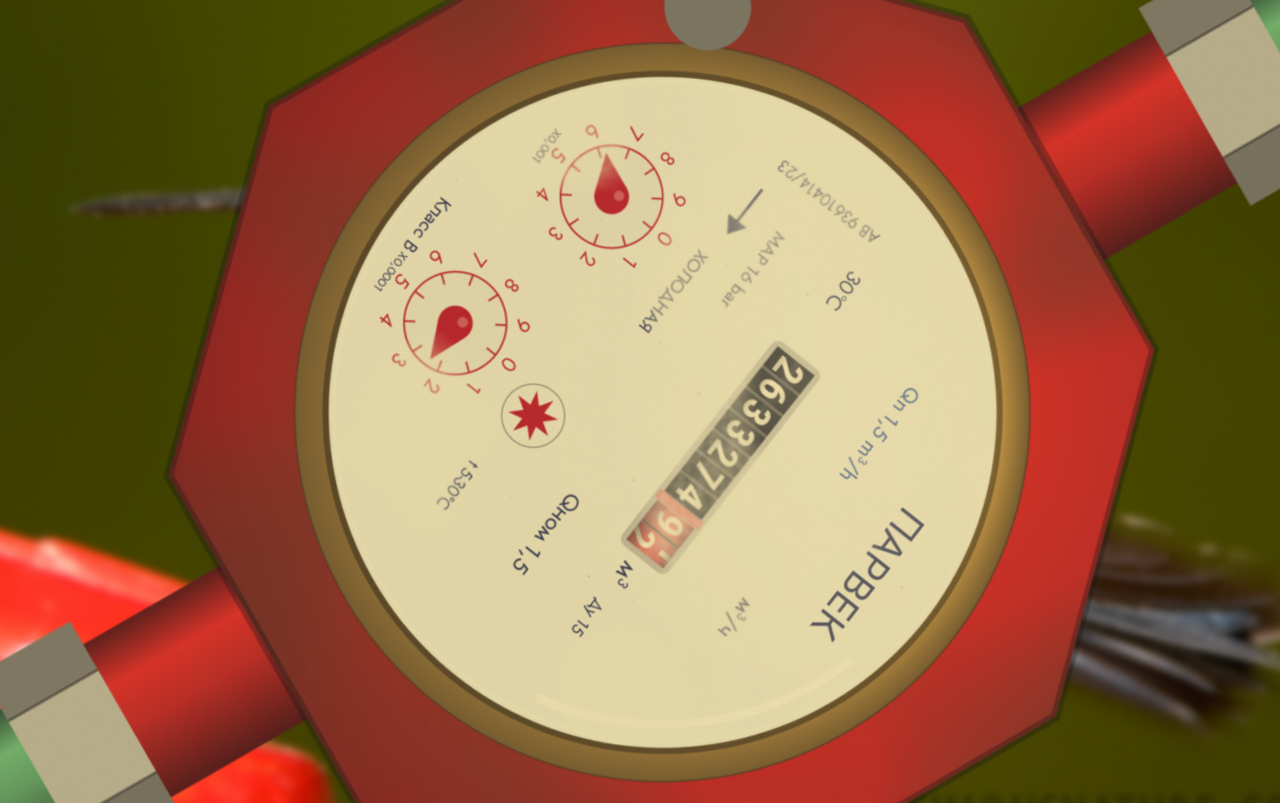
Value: 2633274.9162 m³
